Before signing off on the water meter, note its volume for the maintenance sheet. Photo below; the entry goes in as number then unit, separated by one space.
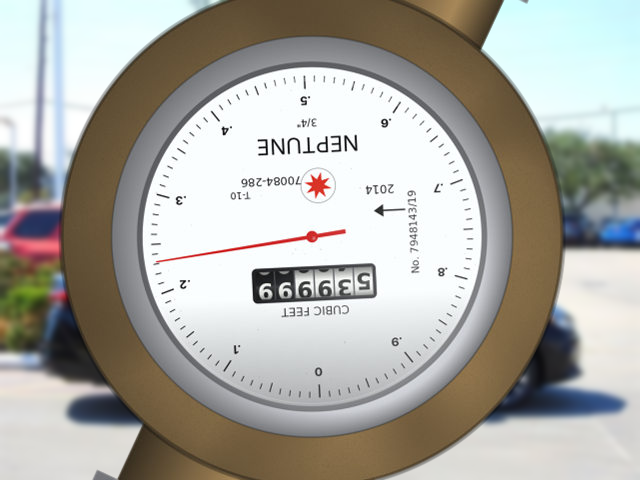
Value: 539999.23 ft³
